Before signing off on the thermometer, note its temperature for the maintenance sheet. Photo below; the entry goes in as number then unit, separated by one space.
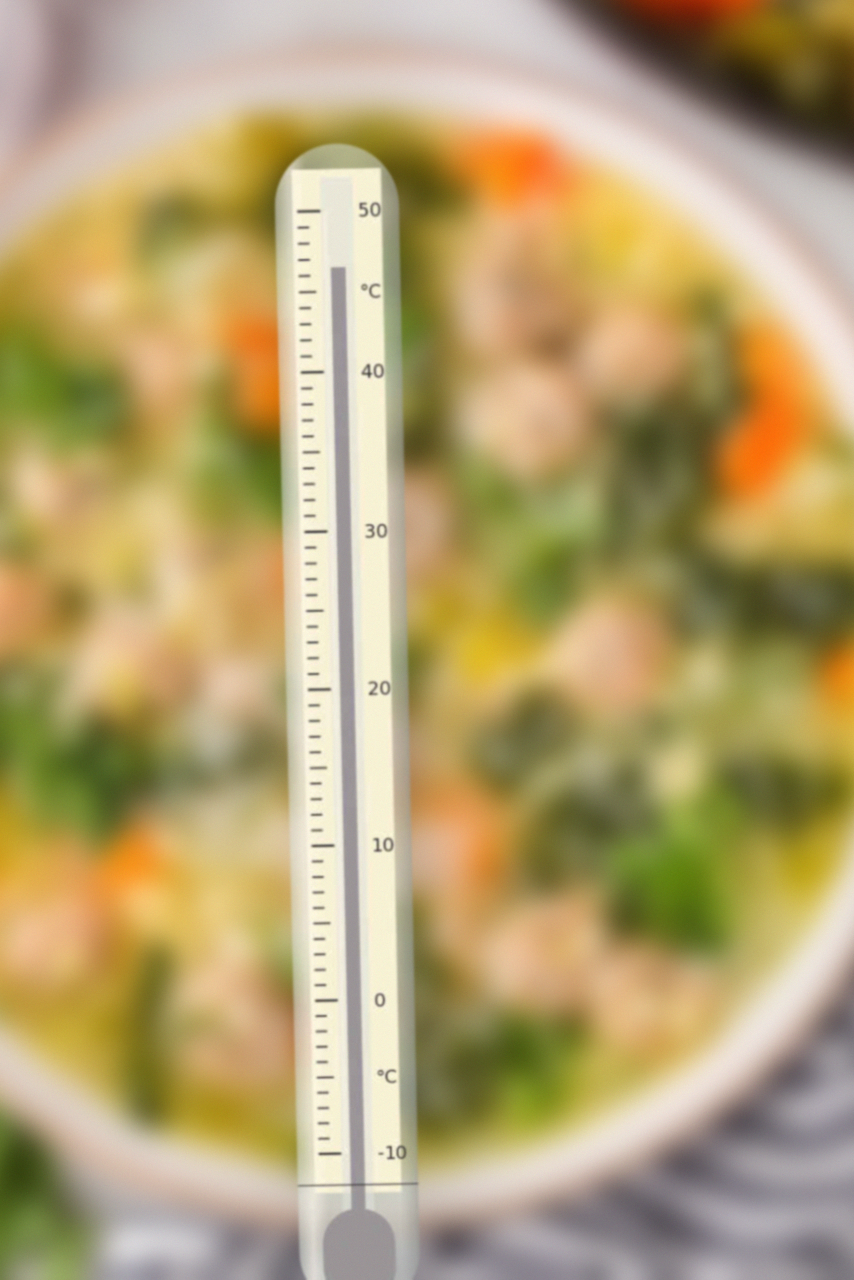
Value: 46.5 °C
